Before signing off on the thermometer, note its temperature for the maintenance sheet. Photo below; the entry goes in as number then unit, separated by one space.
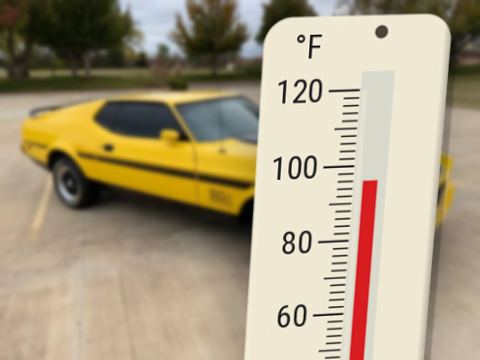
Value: 96 °F
